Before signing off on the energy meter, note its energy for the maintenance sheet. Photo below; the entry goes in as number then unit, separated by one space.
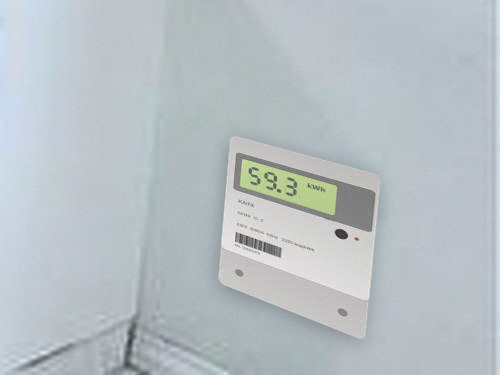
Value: 59.3 kWh
